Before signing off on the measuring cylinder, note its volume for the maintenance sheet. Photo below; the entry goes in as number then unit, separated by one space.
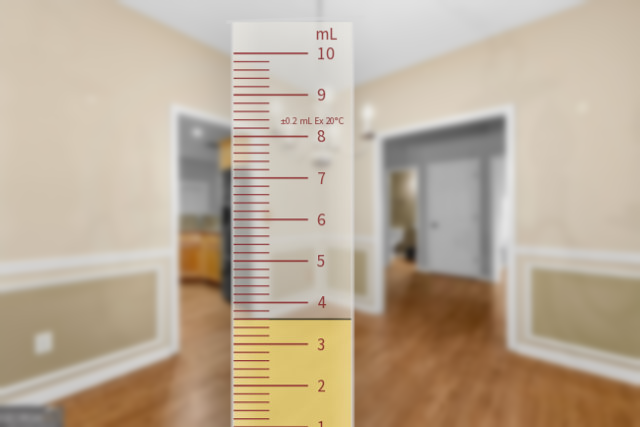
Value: 3.6 mL
